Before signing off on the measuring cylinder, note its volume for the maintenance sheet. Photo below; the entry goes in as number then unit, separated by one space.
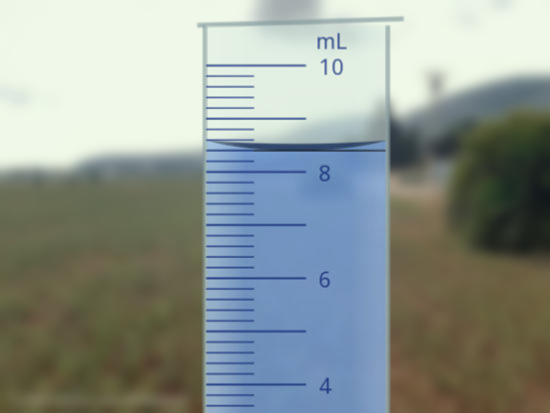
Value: 8.4 mL
